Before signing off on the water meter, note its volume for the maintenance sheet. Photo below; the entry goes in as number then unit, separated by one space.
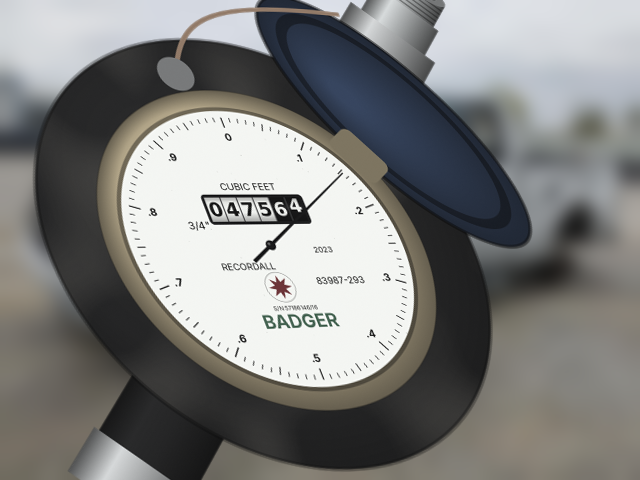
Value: 47564.15 ft³
